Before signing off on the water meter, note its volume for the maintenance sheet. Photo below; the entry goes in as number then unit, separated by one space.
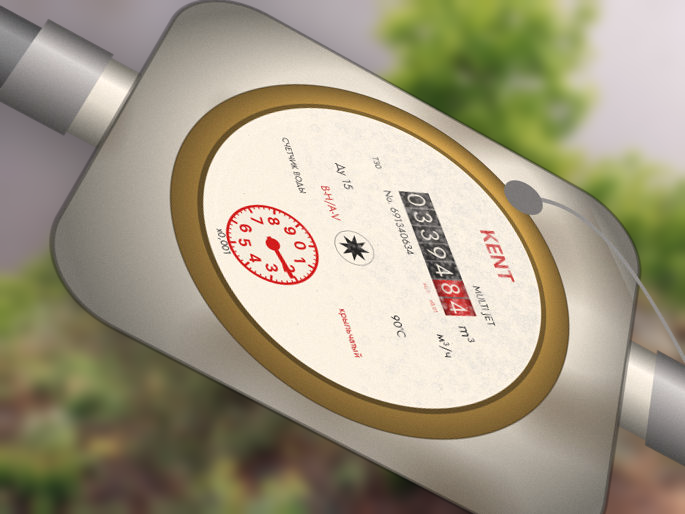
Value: 3394.842 m³
